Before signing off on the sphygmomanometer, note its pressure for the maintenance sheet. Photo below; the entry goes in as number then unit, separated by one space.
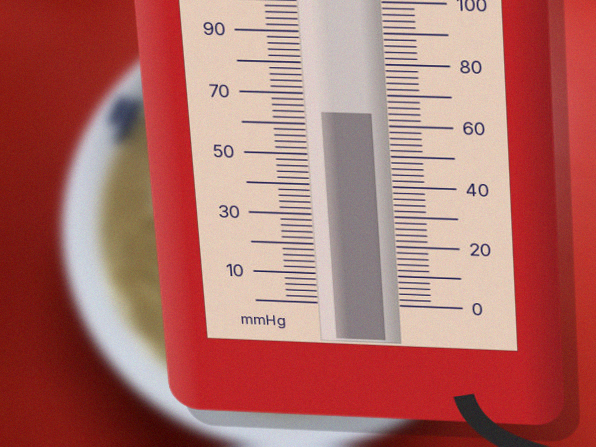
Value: 64 mmHg
